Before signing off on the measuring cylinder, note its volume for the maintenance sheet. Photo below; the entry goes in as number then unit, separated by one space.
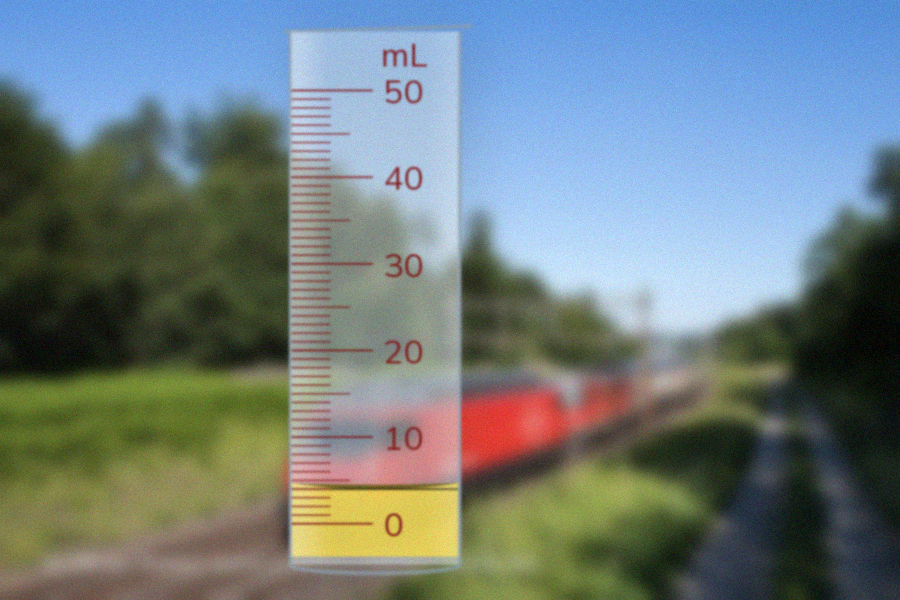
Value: 4 mL
